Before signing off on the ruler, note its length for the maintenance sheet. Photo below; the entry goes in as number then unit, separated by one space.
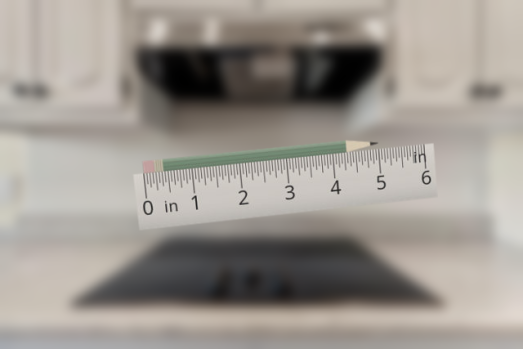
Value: 5 in
